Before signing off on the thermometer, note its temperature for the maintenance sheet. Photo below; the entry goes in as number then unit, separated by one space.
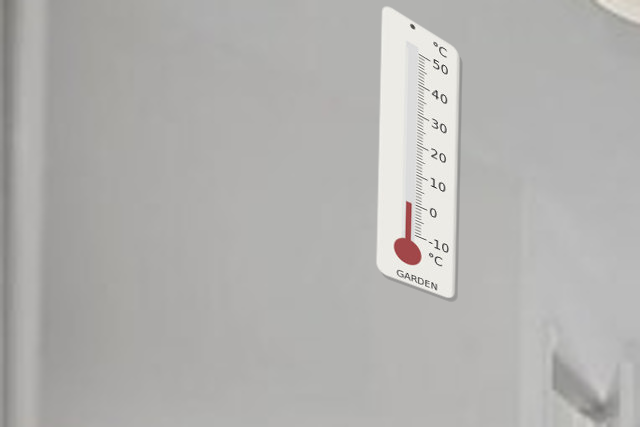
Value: 0 °C
